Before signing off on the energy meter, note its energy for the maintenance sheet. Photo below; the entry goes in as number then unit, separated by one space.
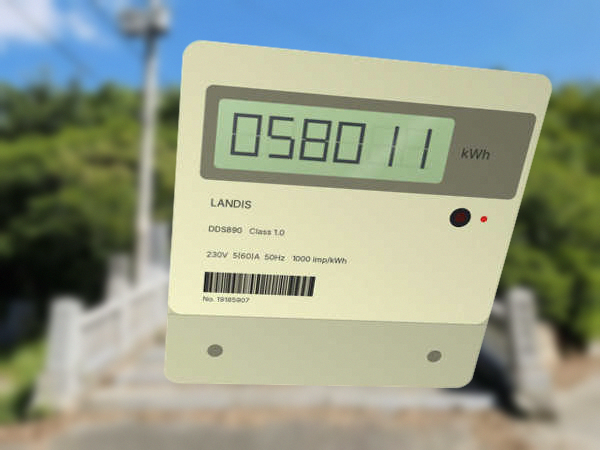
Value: 58011 kWh
